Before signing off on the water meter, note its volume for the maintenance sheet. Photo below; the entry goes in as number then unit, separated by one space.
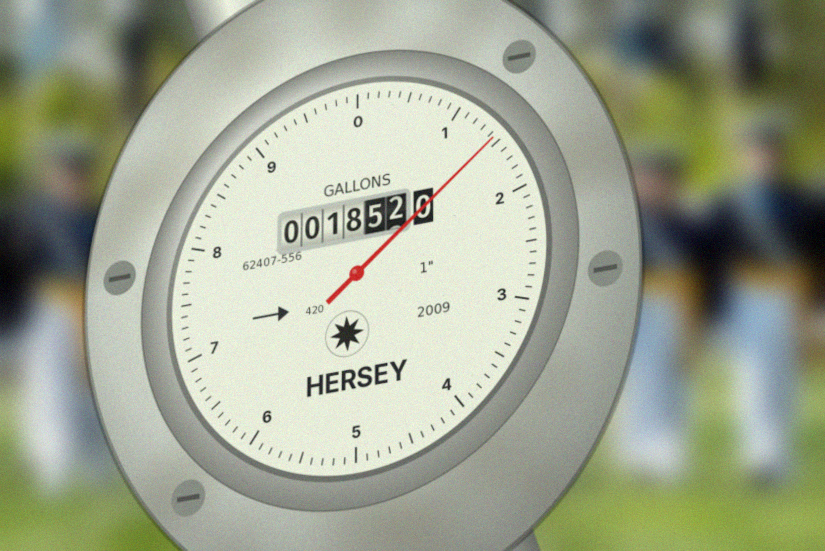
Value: 18521.4 gal
